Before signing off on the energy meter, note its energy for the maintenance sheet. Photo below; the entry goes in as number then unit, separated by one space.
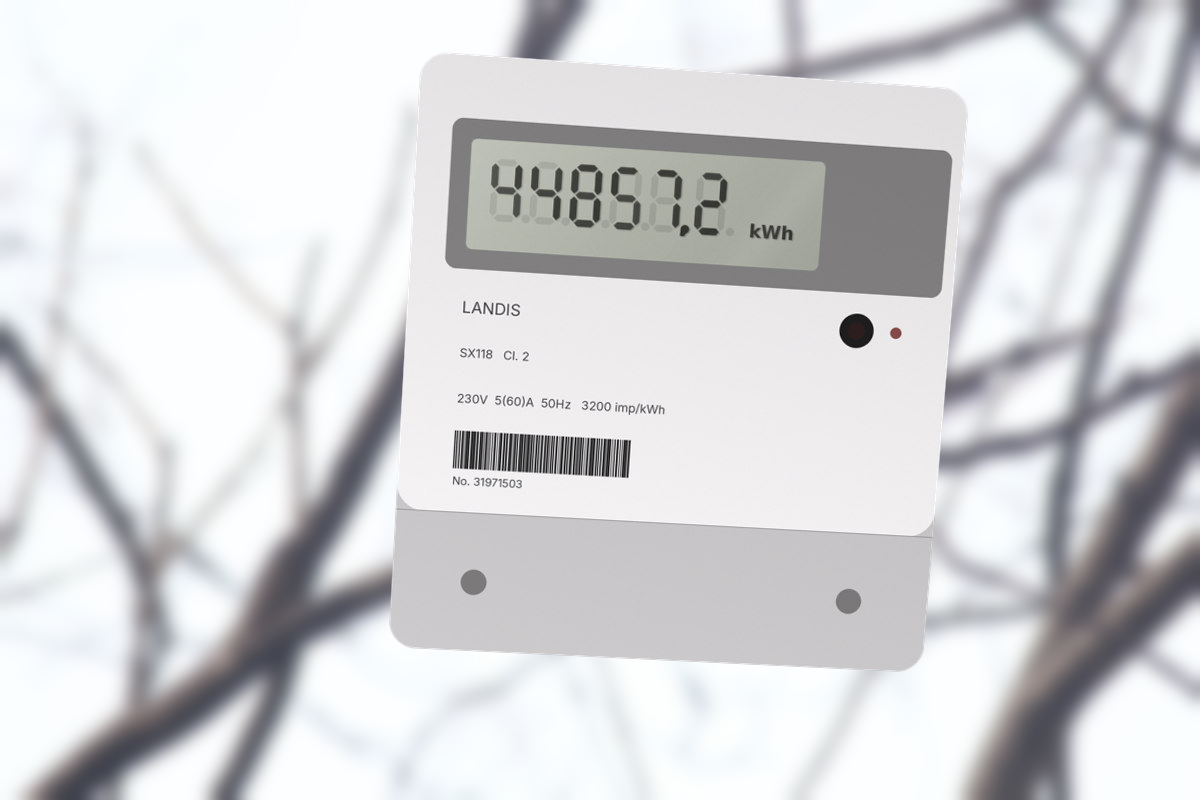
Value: 44857.2 kWh
